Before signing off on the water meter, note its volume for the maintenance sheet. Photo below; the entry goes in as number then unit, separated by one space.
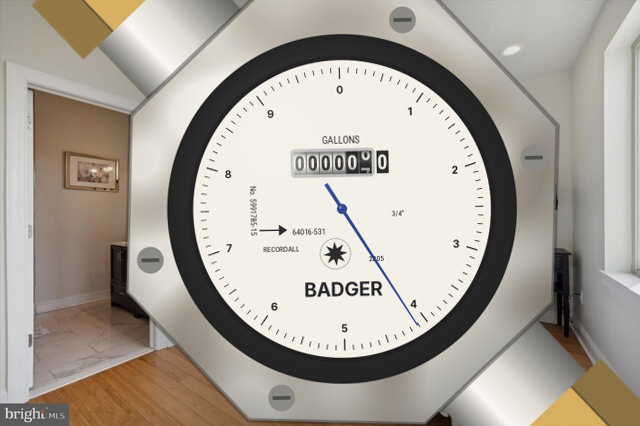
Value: 64.1 gal
